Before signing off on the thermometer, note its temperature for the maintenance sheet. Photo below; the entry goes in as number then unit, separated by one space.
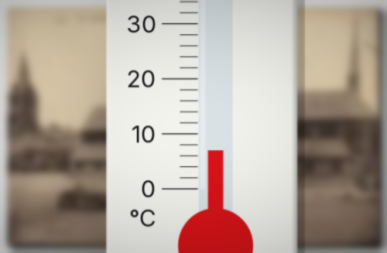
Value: 7 °C
